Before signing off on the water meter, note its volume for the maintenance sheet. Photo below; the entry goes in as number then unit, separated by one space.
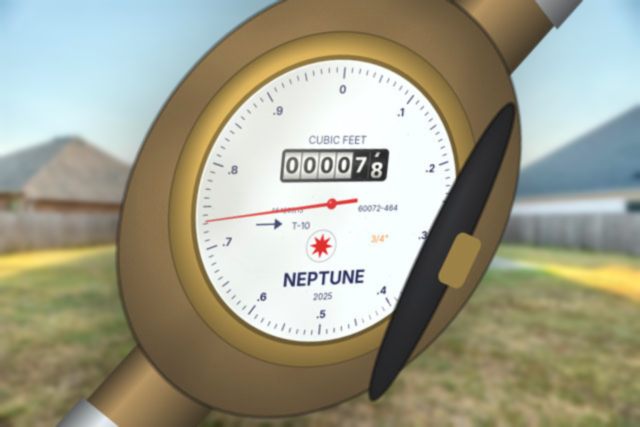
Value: 77.73 ft³
